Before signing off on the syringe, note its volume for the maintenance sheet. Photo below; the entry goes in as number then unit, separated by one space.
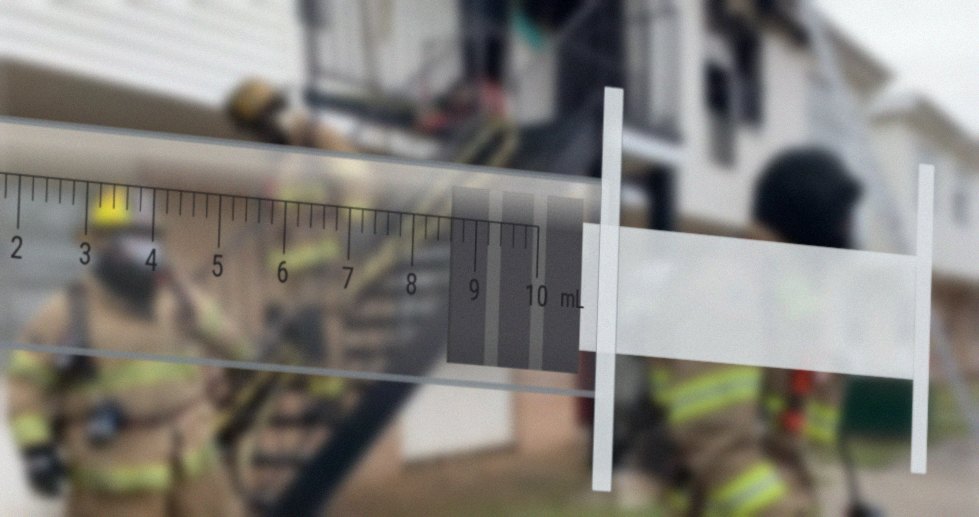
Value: 8.6 mL
